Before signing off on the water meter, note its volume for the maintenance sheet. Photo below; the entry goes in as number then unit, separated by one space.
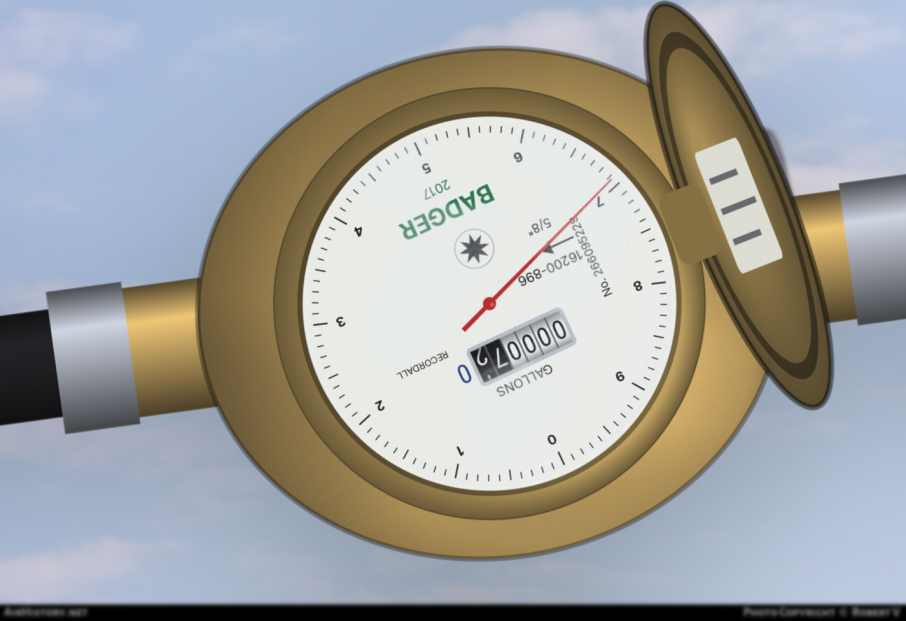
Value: 716.9 gal
